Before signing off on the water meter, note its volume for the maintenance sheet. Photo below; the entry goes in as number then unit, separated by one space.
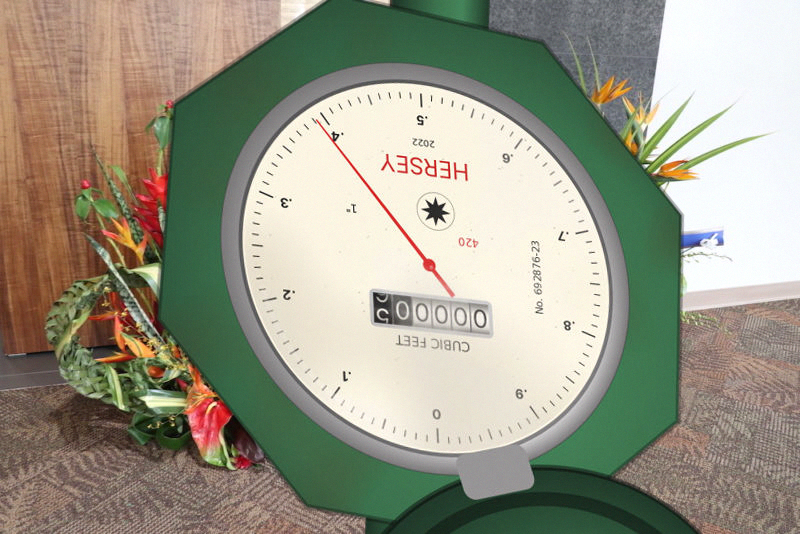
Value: 5.39 ft³
